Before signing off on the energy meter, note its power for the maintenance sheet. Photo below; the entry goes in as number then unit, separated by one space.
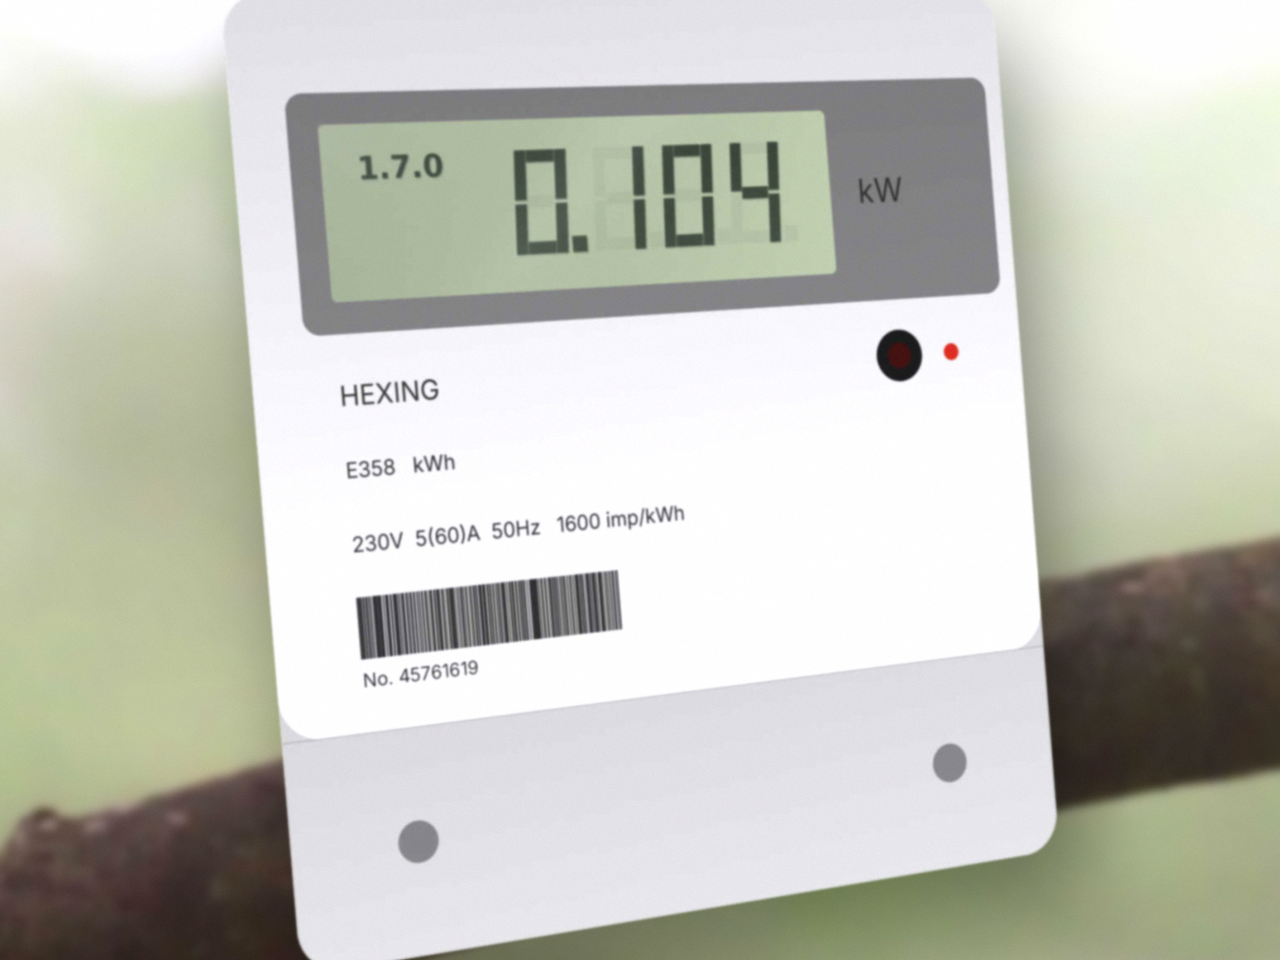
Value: 0.104 kW
